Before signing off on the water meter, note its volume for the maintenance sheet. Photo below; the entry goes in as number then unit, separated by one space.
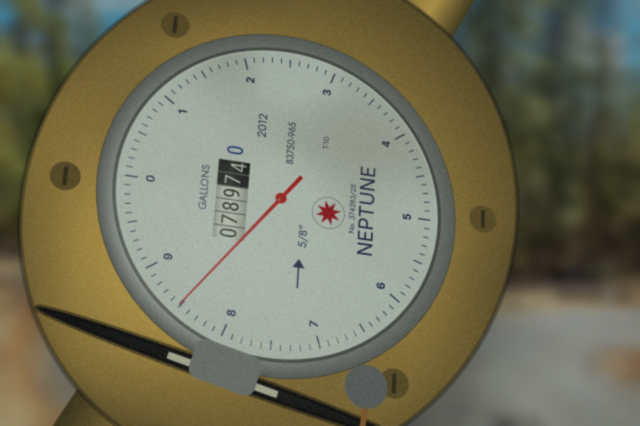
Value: 789738.5 gal
